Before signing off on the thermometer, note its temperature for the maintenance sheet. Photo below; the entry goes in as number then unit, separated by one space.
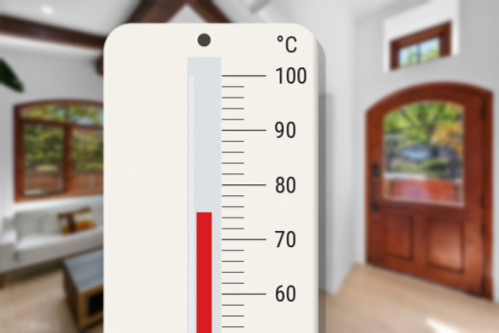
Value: 75 °C
